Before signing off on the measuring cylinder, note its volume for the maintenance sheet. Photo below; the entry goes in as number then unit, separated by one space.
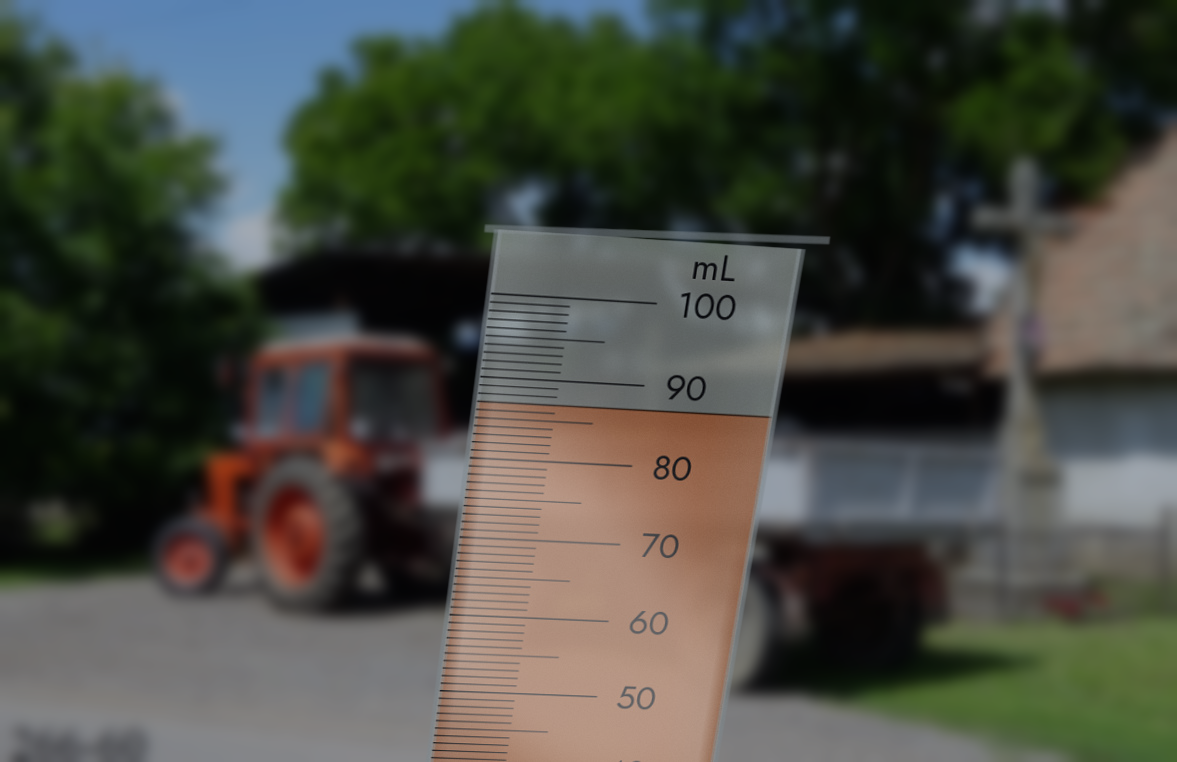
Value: 87 mL
